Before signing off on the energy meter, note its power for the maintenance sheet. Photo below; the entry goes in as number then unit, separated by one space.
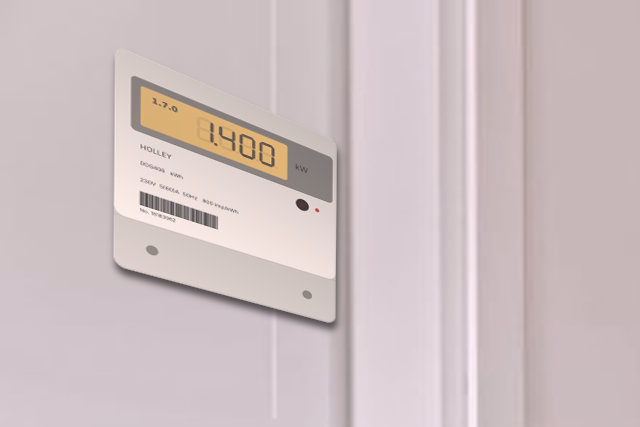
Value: 1.400 kW
